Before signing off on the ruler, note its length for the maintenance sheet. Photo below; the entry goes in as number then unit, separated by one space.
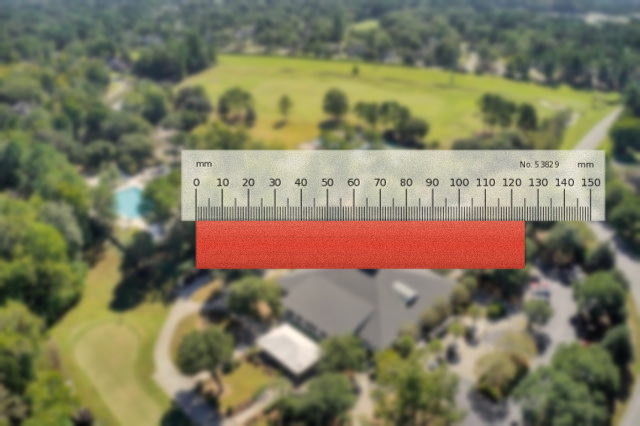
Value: 125 mm
